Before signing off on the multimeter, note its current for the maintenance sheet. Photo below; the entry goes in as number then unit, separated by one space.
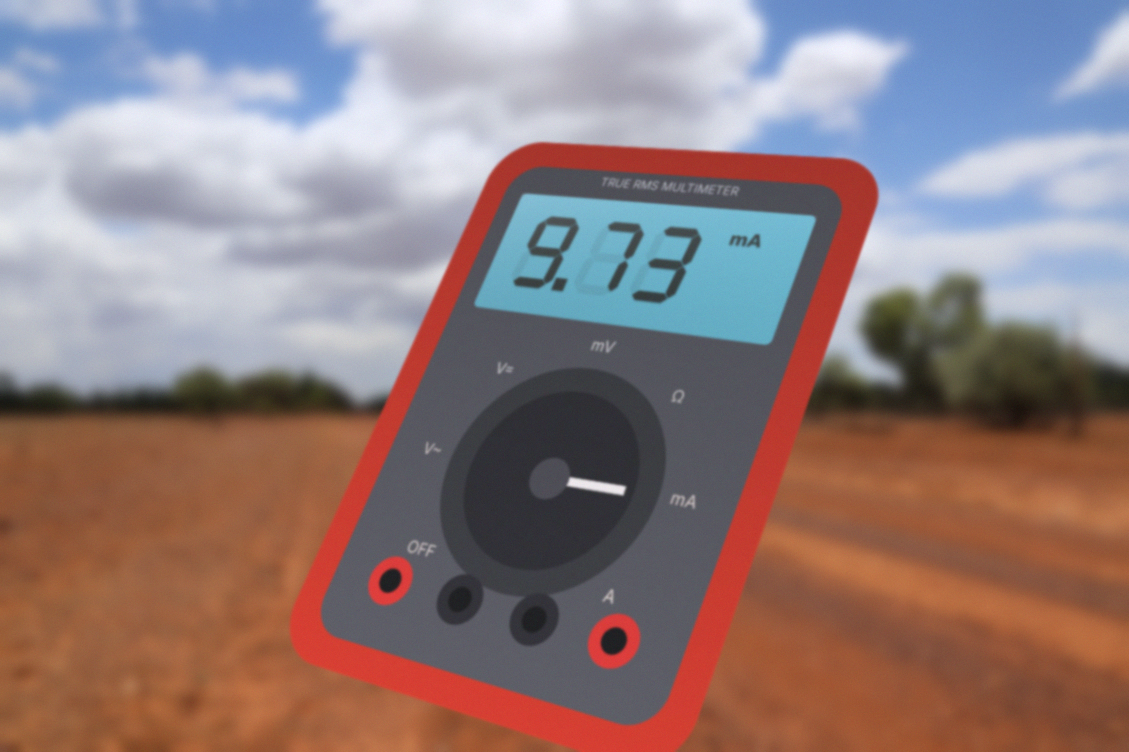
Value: 9.73 mA
